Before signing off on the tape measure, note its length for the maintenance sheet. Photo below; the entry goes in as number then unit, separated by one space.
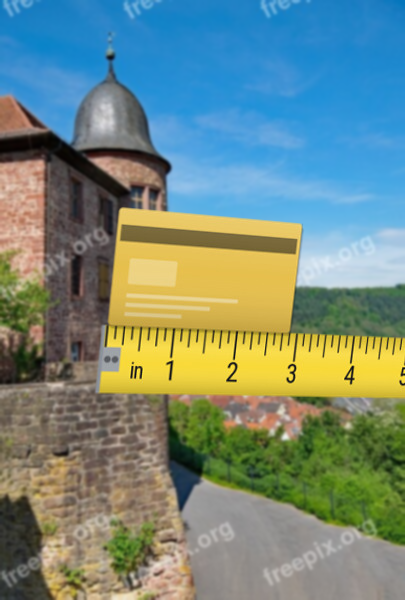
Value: 2.875 in
